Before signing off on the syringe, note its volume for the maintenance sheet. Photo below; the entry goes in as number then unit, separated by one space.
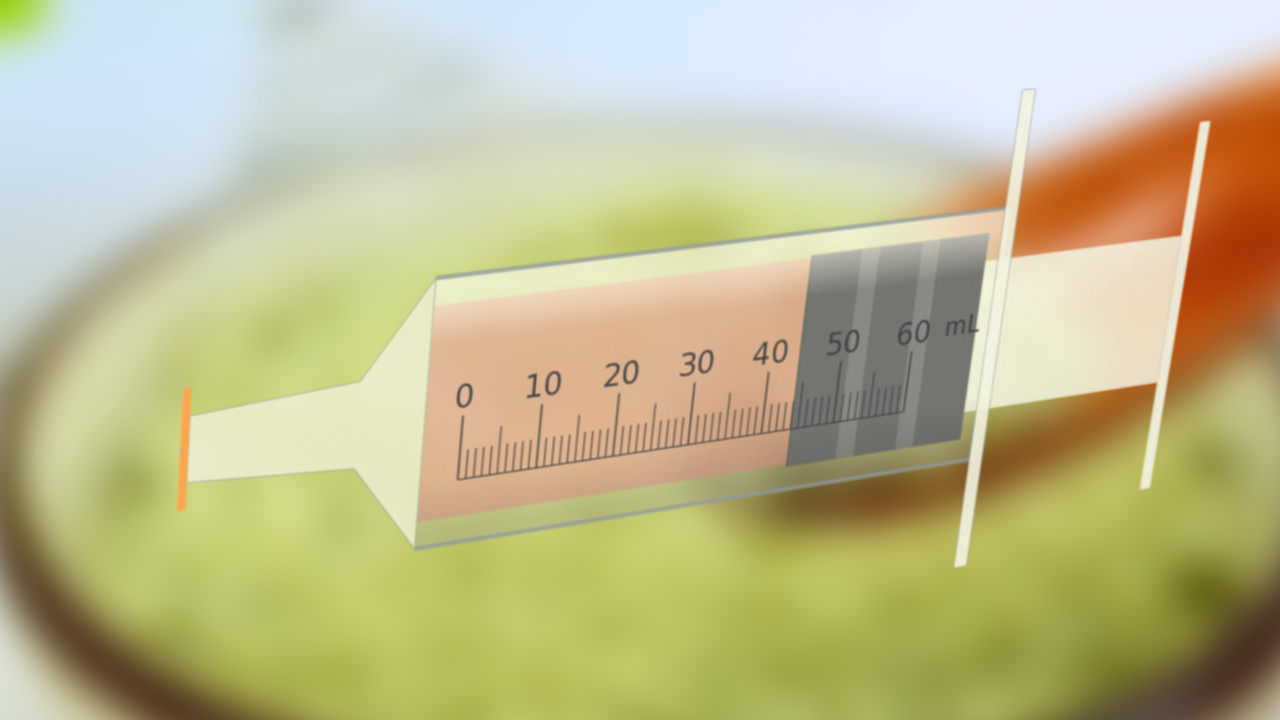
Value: 44 mL
